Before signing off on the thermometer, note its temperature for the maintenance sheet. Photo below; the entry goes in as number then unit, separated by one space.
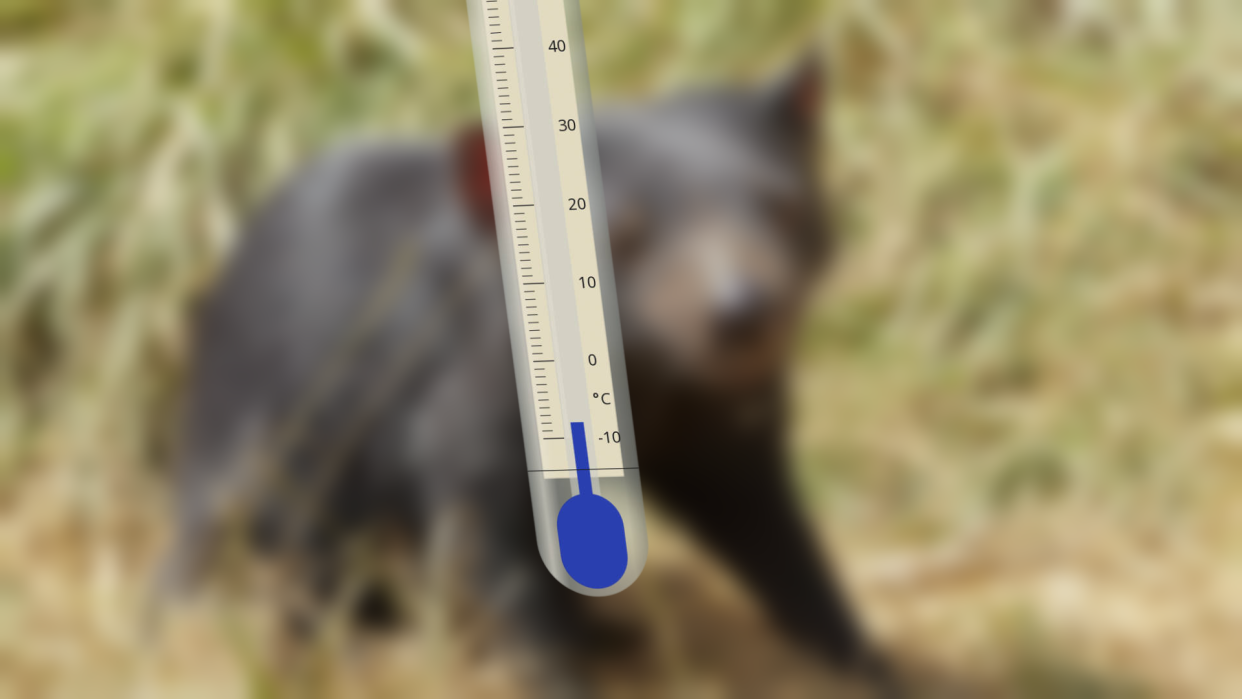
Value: -8 °C
